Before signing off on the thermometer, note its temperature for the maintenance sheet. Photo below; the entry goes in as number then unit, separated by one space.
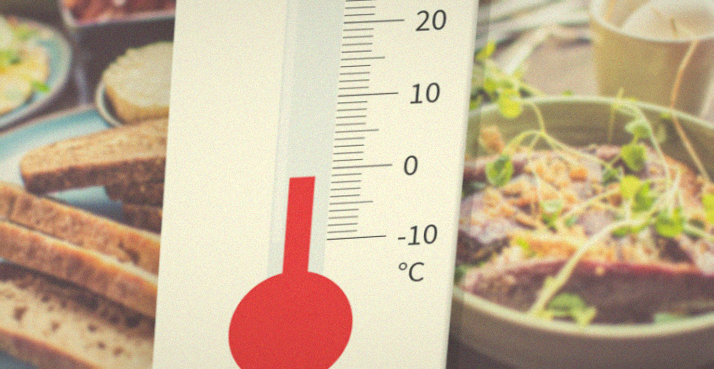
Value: -1 °C
